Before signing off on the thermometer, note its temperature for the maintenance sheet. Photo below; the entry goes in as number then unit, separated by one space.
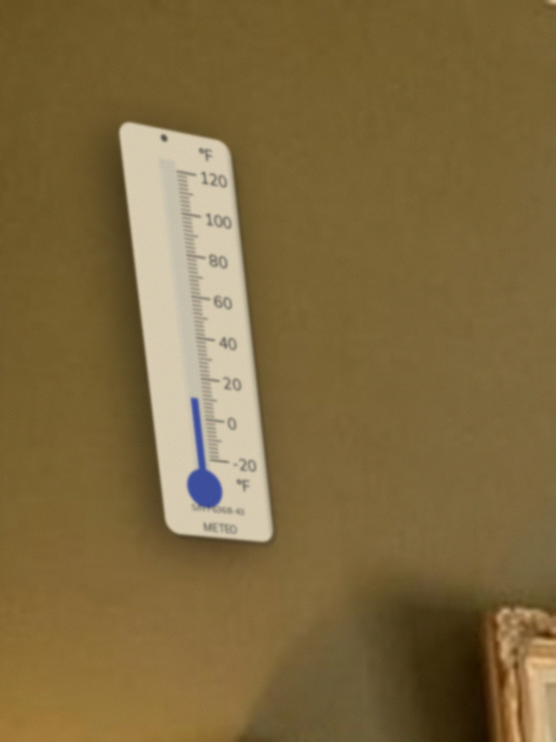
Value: 10 °F
